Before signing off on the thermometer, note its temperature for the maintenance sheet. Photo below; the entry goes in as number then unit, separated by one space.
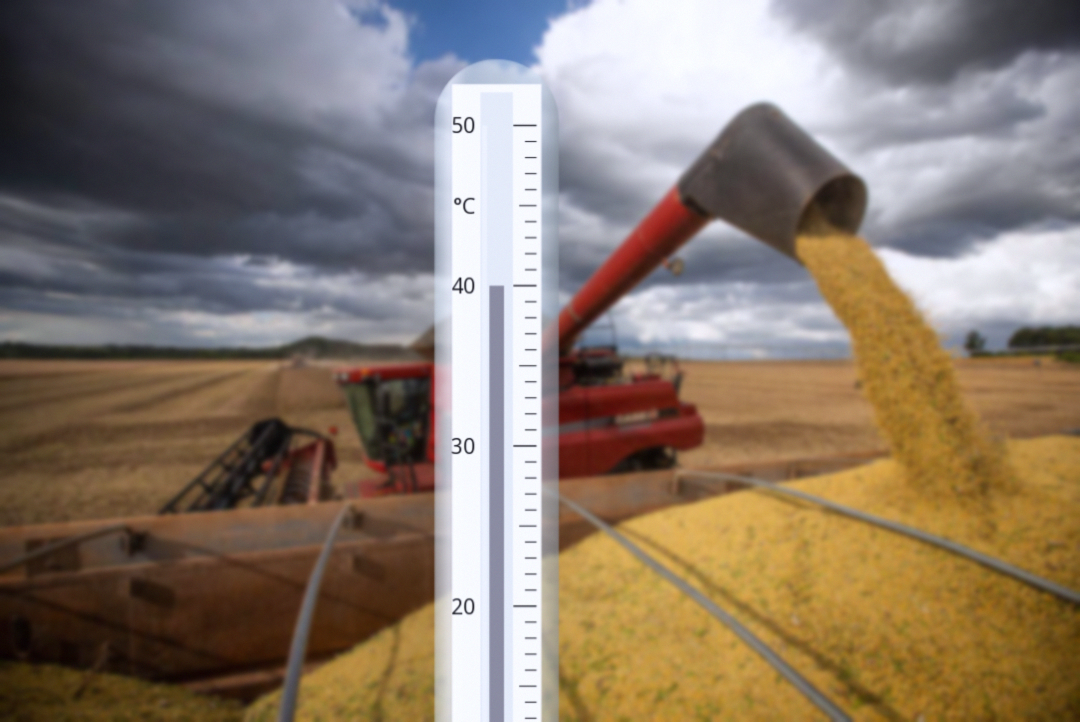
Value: 40 °C
